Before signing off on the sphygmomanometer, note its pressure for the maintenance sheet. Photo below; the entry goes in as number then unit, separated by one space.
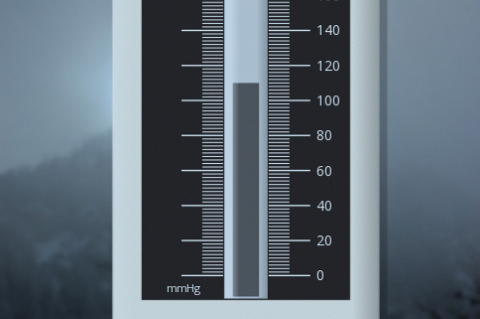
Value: 110 mmHg
